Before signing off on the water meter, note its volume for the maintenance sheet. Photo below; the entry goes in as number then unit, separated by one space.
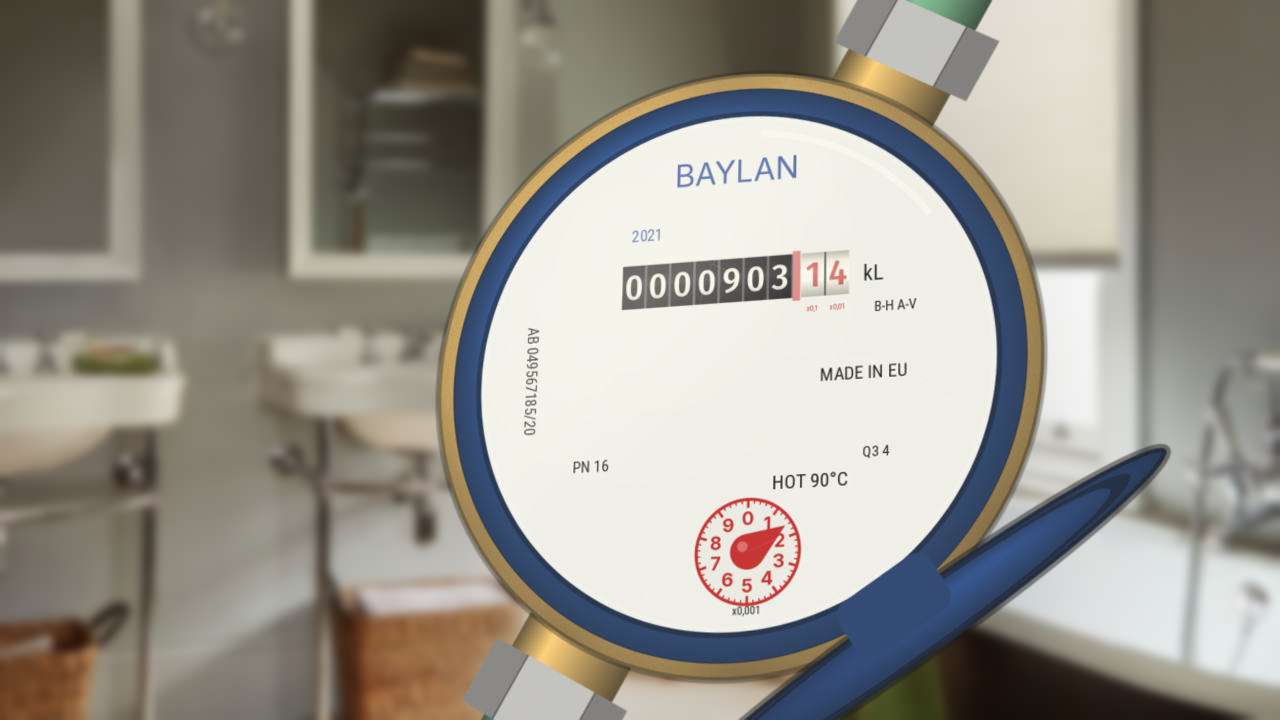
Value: 903.141 kL
